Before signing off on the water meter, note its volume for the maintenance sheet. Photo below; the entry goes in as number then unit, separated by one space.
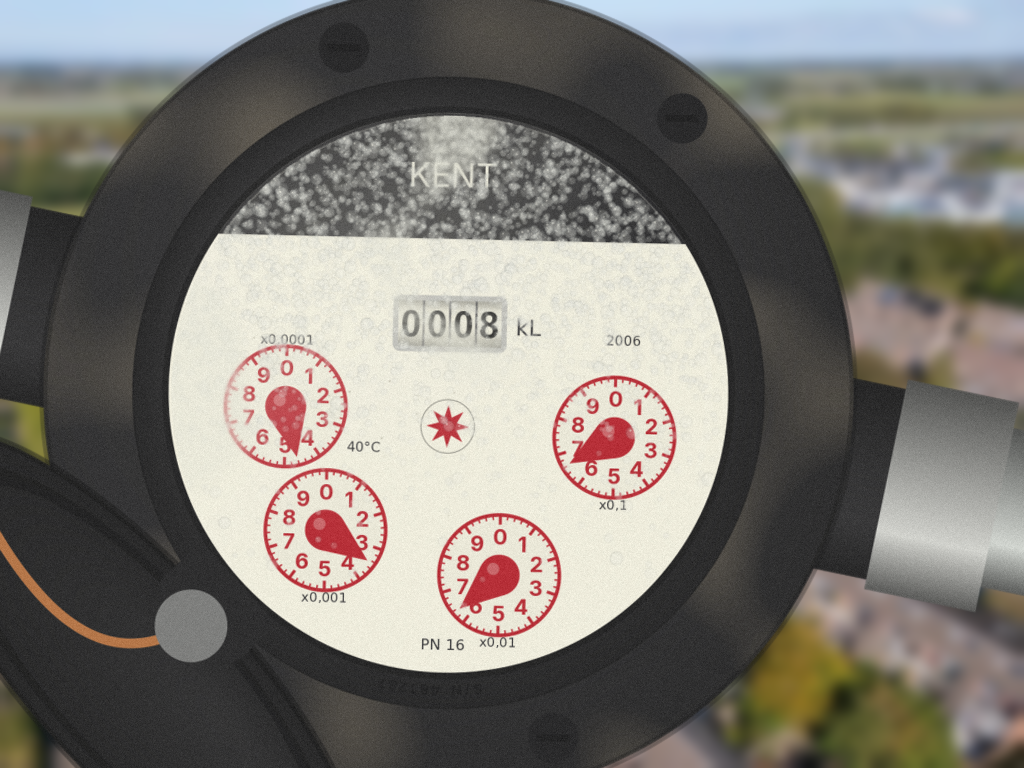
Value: 8.6634 kL
